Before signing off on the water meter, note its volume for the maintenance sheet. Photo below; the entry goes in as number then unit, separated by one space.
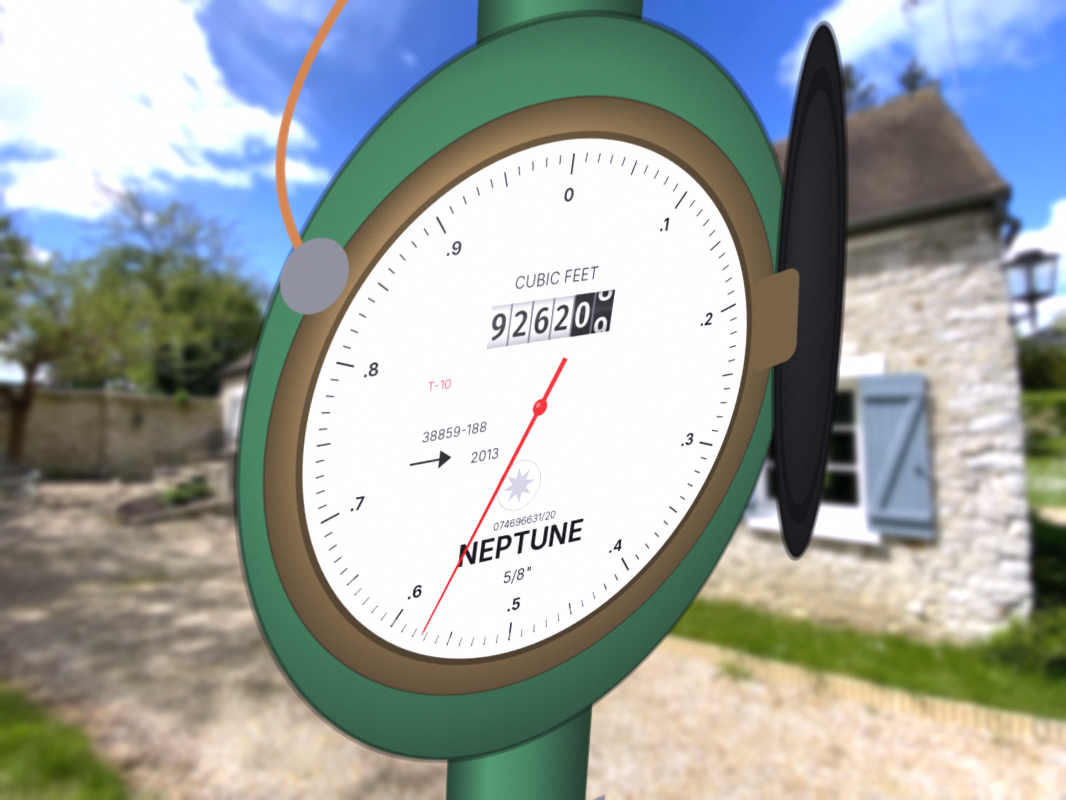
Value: 926208.57 ft³
